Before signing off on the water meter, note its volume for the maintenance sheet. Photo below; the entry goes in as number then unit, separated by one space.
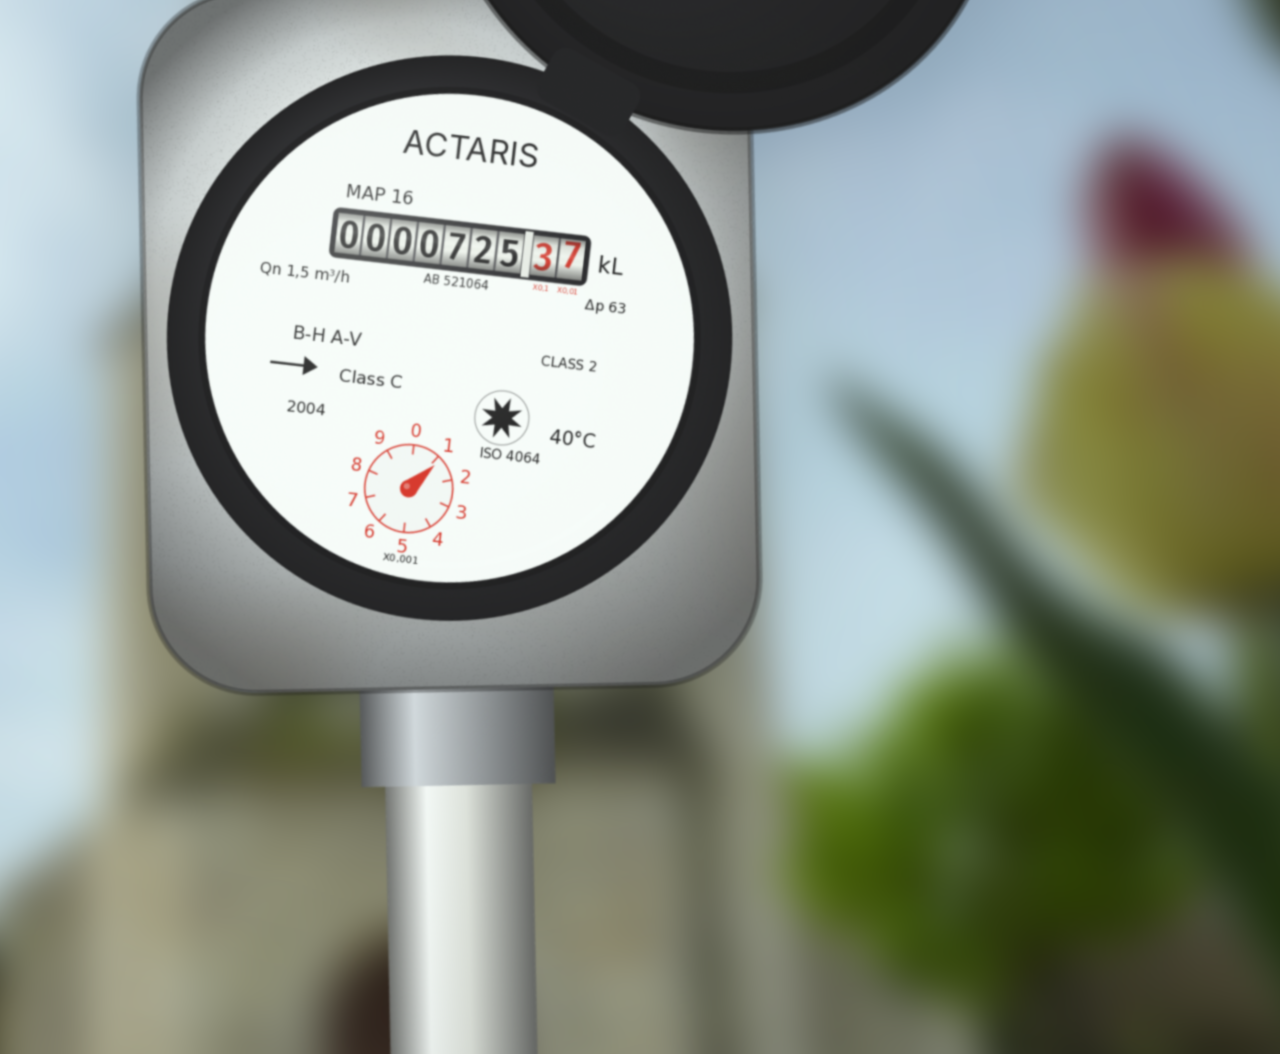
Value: 725.371 kL
